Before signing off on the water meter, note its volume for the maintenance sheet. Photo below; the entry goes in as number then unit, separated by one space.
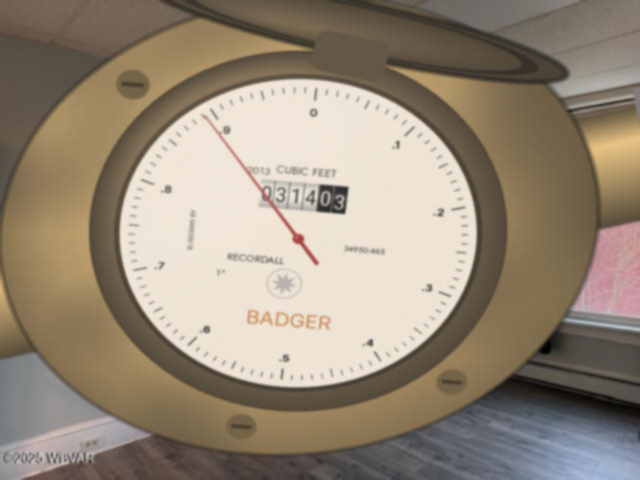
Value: 31402.89 ft³
